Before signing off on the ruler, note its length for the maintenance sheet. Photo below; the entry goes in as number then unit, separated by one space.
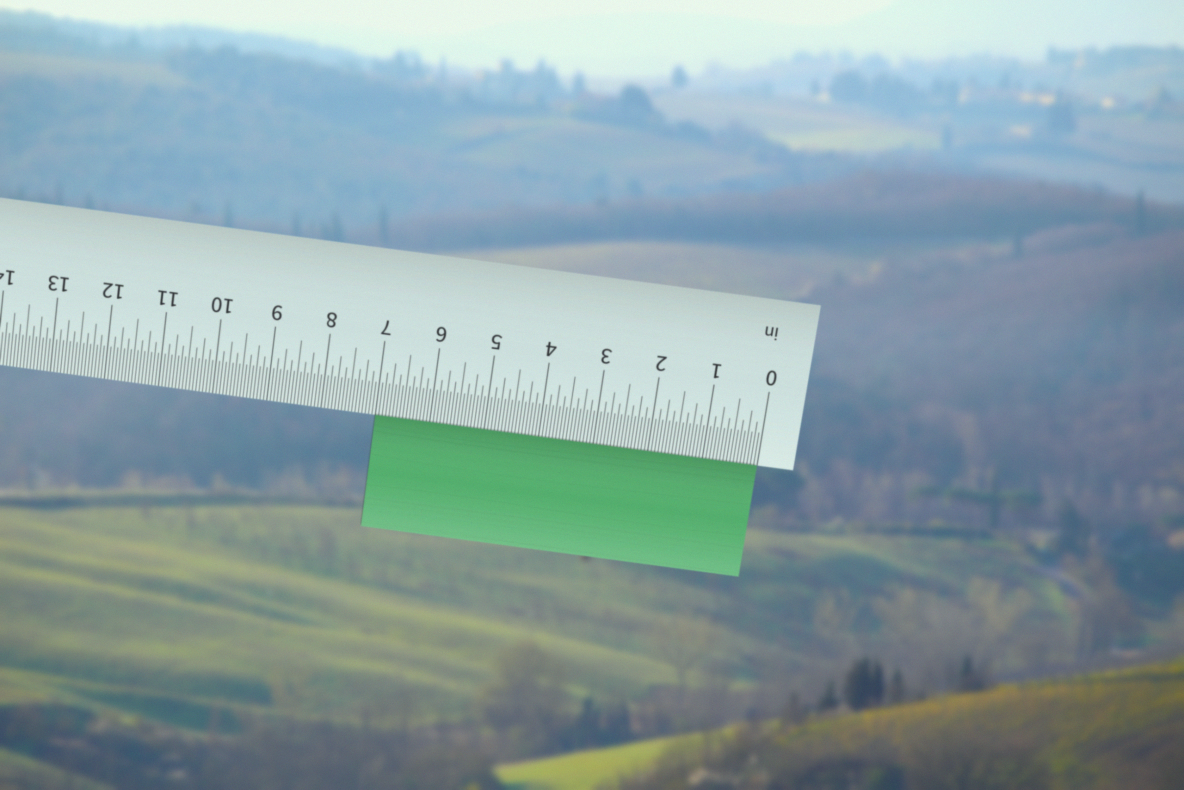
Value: 7 in
